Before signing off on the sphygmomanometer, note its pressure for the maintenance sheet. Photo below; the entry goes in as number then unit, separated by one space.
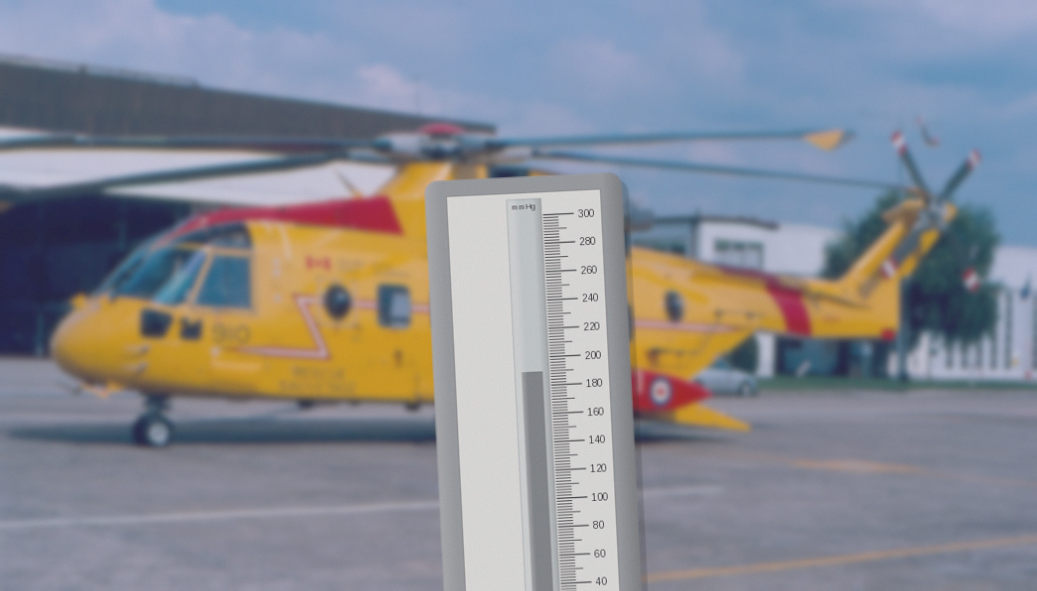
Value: 190 mmHg
